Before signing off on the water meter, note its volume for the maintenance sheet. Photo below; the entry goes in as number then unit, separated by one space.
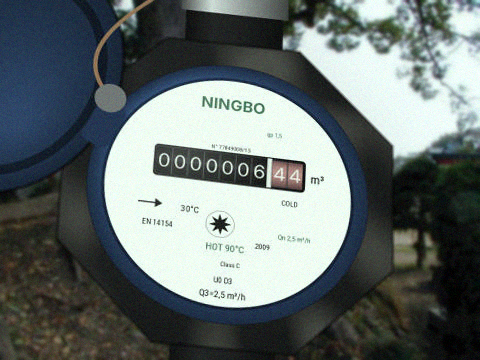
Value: 6.44 m³
